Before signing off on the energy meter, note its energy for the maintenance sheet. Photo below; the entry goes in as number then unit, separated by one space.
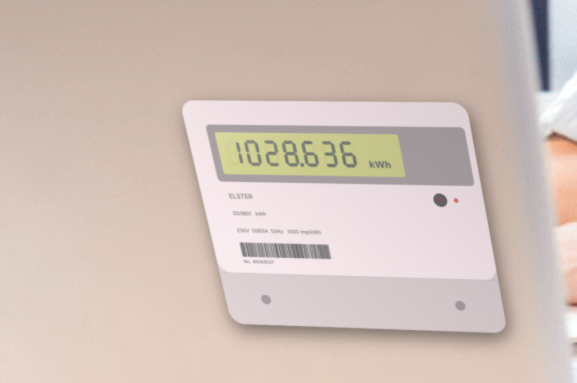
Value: 1028.636 kWh
